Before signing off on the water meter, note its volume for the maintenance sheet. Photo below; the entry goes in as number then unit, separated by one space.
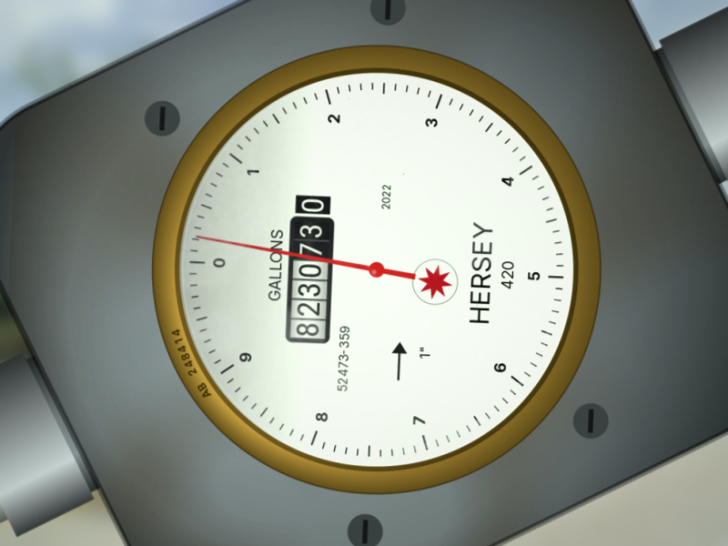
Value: 8230730.2 gal
